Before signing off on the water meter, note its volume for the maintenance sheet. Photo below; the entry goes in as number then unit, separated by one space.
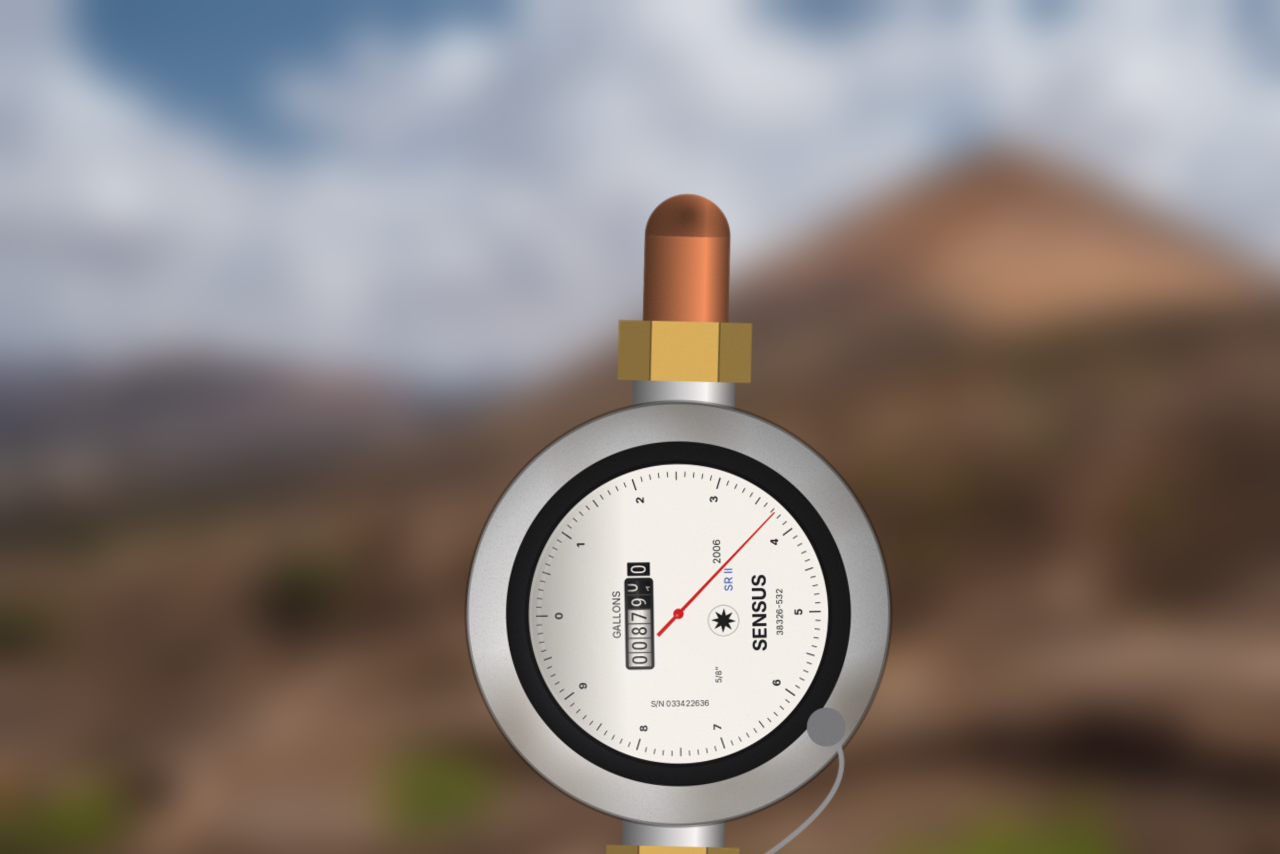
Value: 87903.7 gal
